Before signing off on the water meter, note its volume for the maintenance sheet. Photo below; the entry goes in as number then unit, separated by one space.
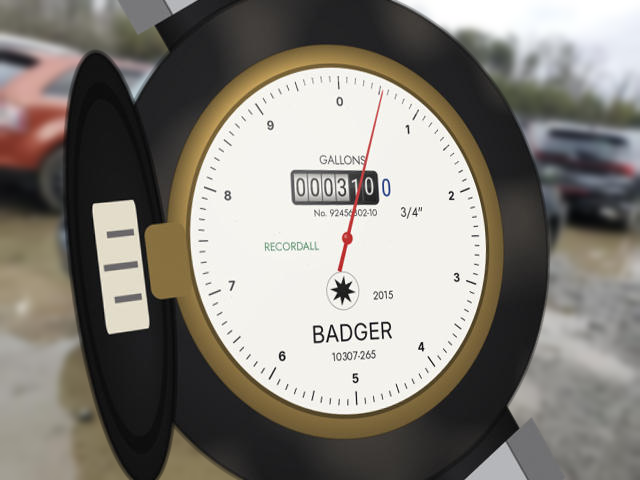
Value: 3100.5 gal
